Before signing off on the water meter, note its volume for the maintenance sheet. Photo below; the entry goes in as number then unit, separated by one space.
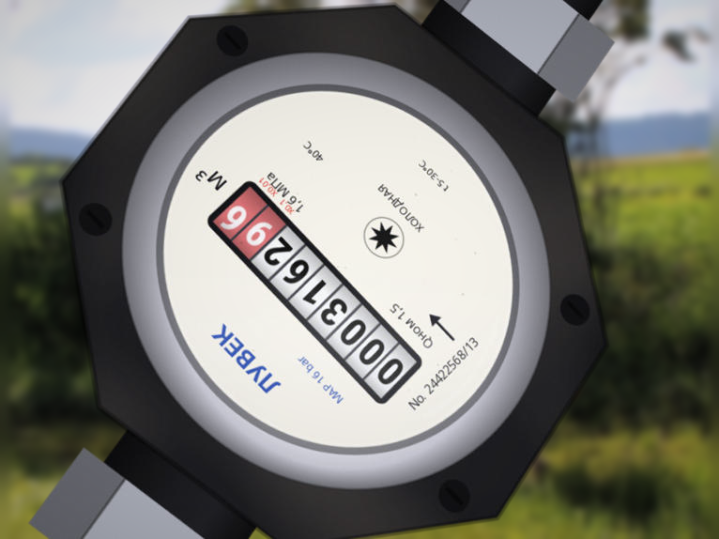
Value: 3162.96 m³
